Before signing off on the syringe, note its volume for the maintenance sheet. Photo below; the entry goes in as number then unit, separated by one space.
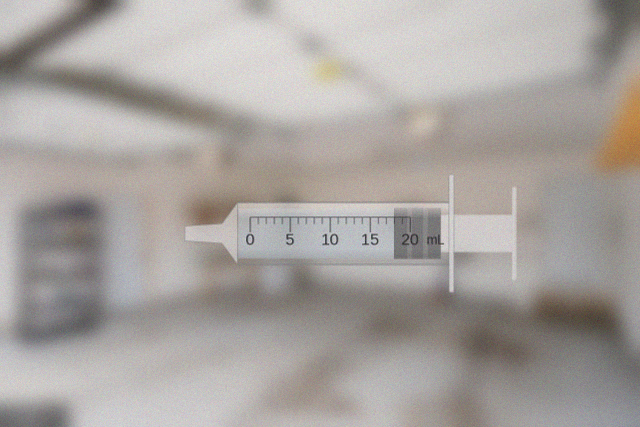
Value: 18 mL
